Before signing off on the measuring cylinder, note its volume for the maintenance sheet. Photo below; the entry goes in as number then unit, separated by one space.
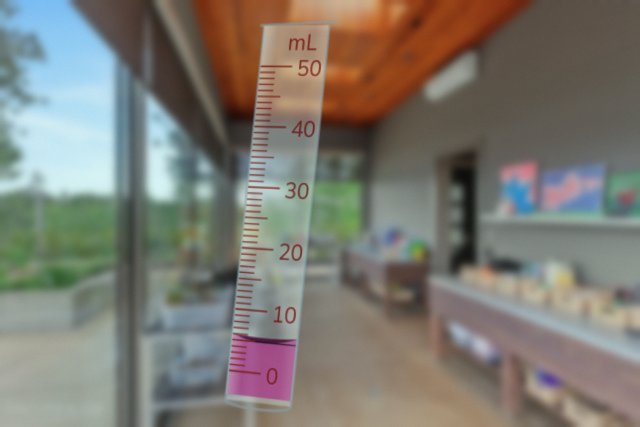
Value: 5 mL
